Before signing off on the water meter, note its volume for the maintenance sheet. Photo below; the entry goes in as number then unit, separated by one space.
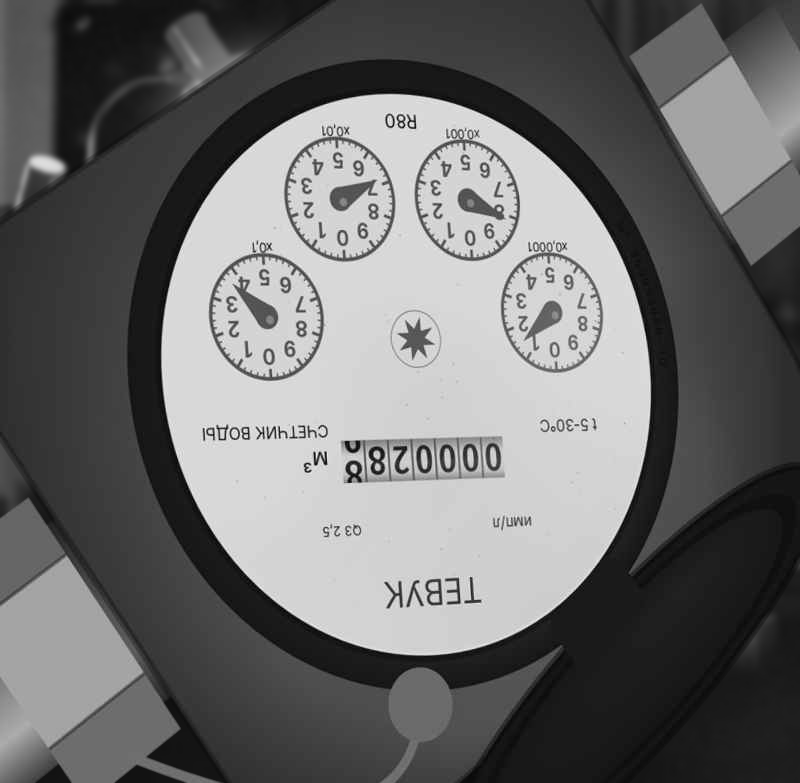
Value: 288.3681 m³
